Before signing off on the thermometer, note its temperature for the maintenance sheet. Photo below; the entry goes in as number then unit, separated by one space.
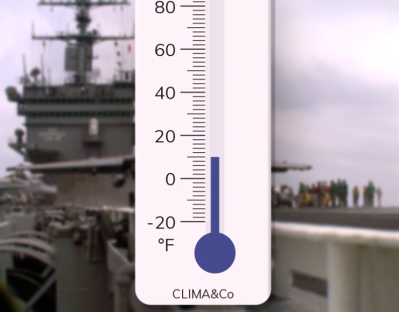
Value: 10 °F
